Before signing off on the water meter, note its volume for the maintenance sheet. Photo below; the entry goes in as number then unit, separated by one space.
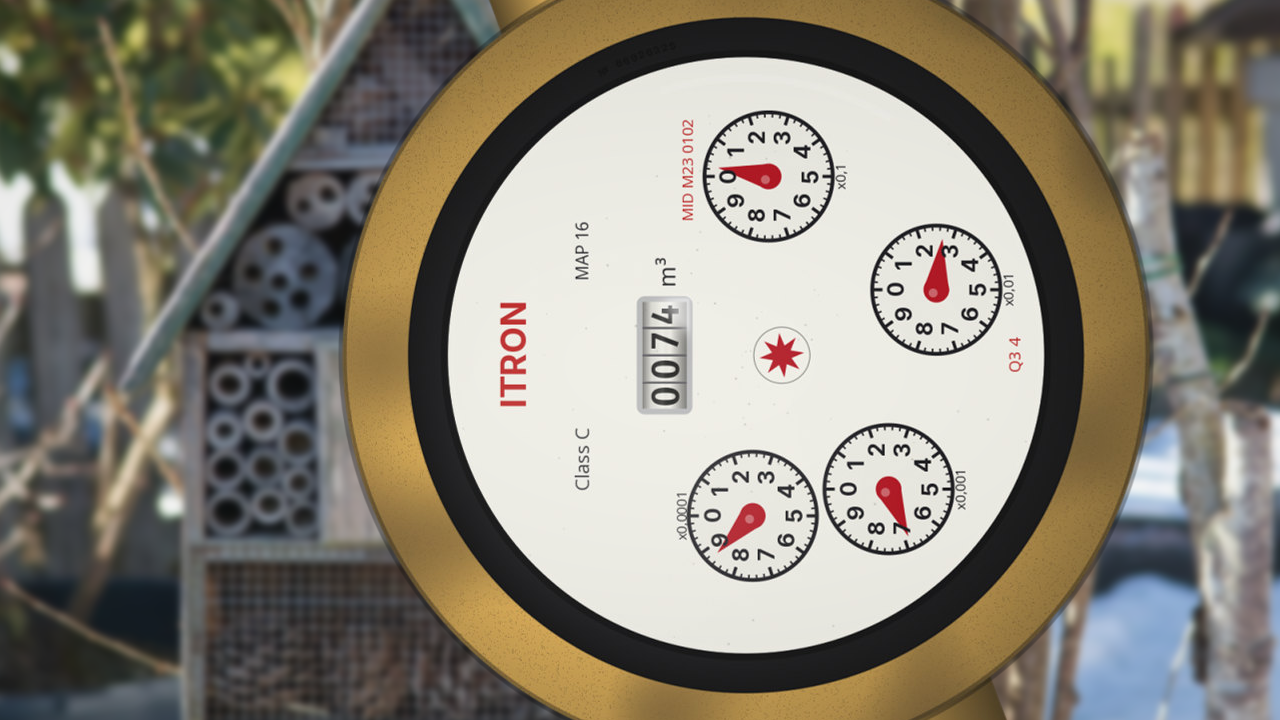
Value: 74.0268 m³
